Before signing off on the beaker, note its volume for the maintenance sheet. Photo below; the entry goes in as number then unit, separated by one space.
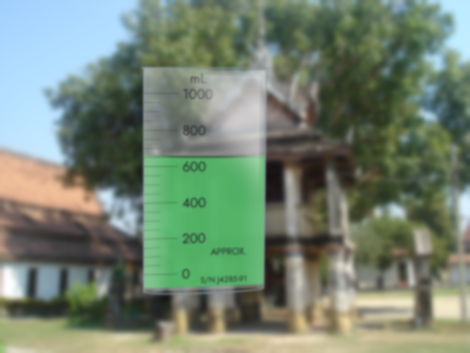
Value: 650 mL
